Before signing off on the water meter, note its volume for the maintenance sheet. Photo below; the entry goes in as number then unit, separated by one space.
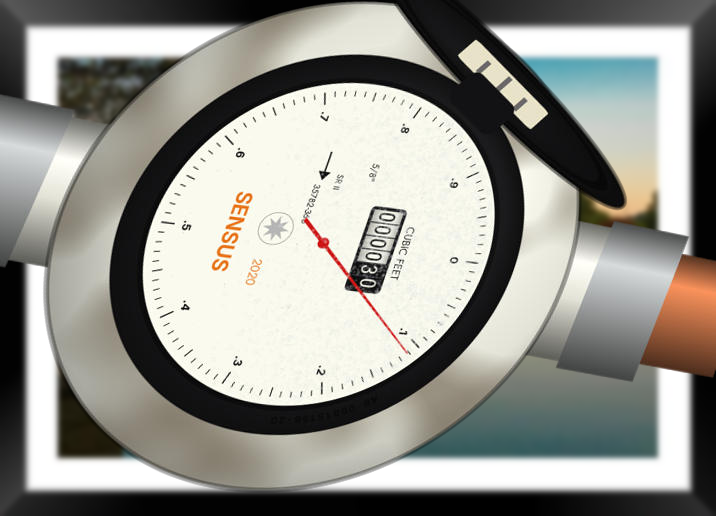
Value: 30.11 ft³
